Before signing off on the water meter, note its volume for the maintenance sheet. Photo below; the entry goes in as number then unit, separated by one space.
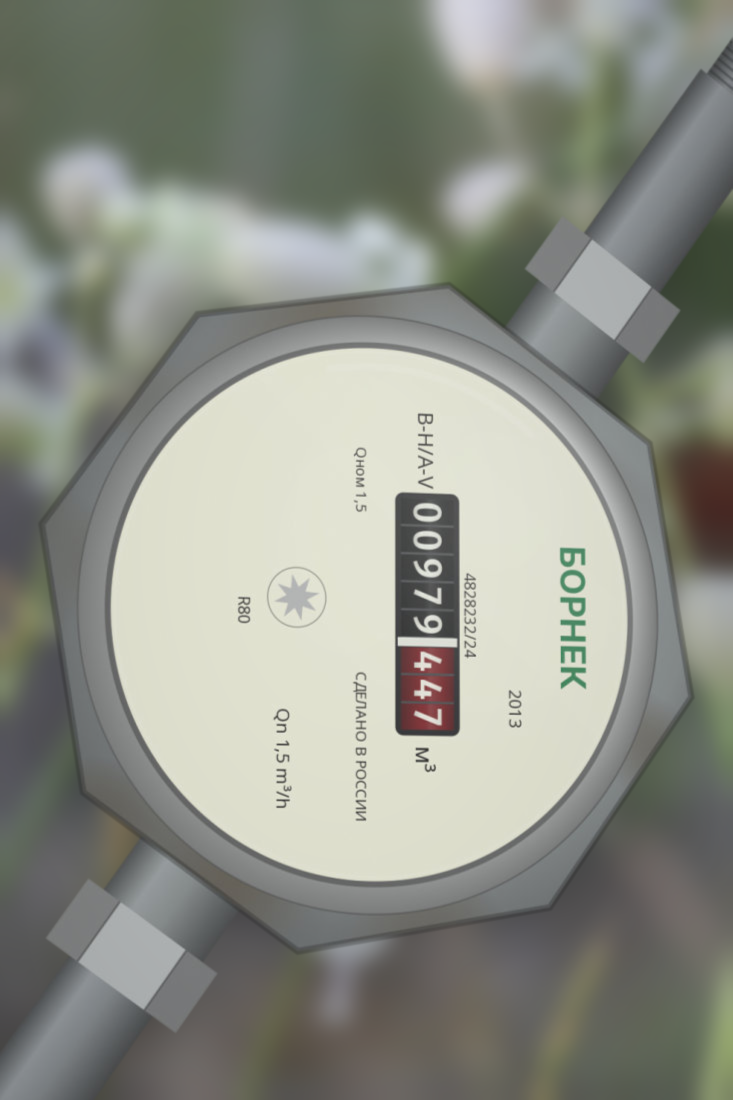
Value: 979.447 m³
